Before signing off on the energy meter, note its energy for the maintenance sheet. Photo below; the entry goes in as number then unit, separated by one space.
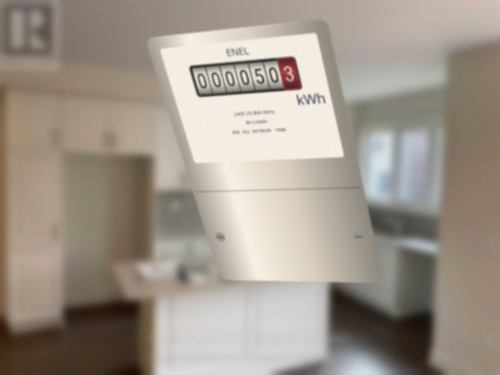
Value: 50.3 kWh
